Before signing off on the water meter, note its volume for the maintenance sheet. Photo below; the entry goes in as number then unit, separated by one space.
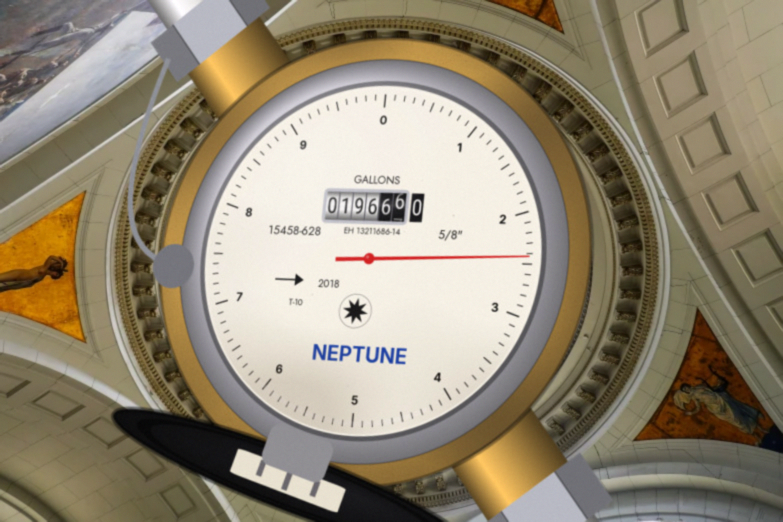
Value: 196662.4 gal
